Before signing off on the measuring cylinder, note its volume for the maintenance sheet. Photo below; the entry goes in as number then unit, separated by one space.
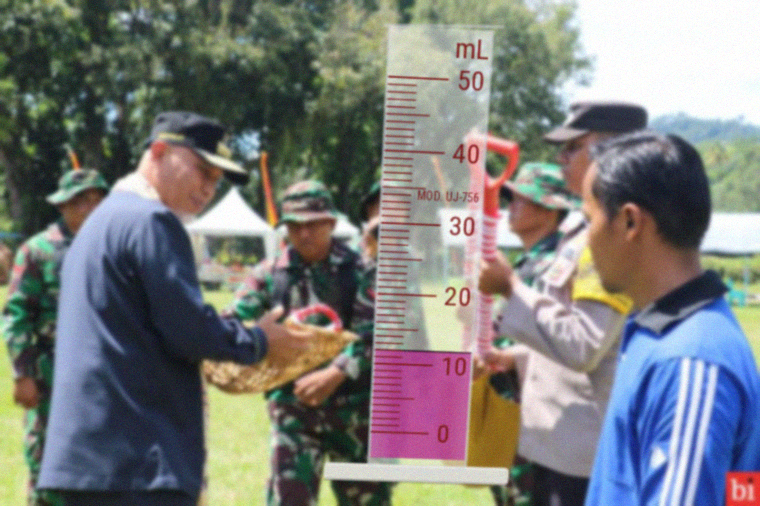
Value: 12 mL
